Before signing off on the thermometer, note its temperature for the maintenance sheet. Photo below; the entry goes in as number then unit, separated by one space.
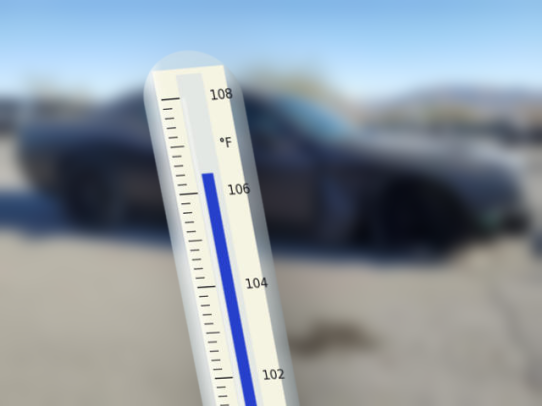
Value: 106.4 °F
